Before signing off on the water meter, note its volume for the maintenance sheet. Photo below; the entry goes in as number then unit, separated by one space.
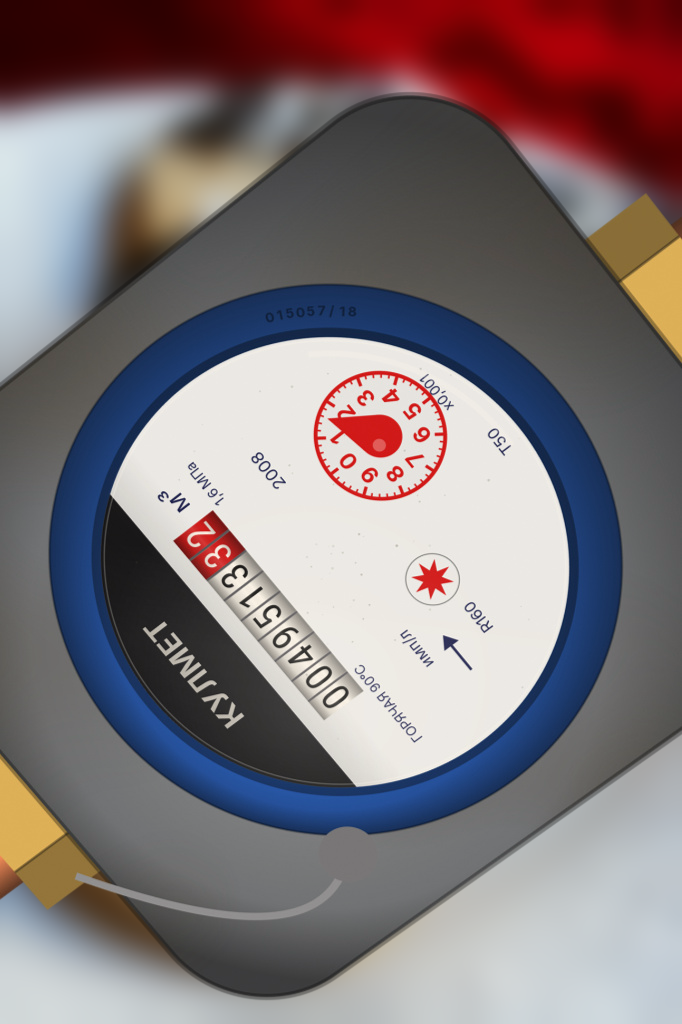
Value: 49513.321 m³
